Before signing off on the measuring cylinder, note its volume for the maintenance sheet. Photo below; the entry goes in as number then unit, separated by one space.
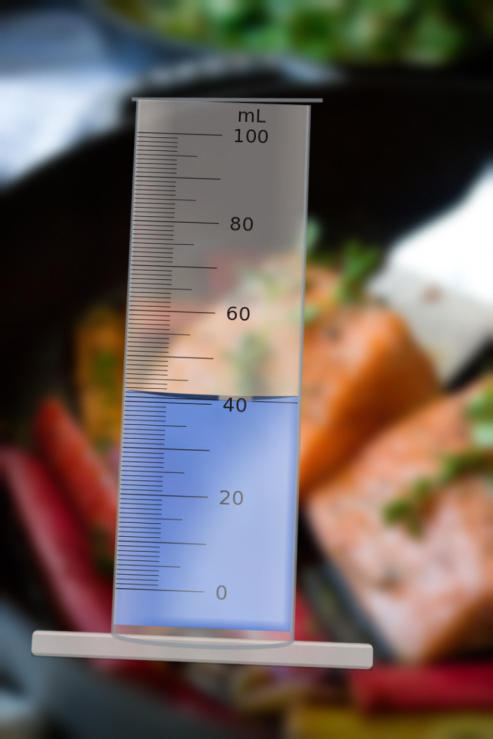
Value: 41 mL
